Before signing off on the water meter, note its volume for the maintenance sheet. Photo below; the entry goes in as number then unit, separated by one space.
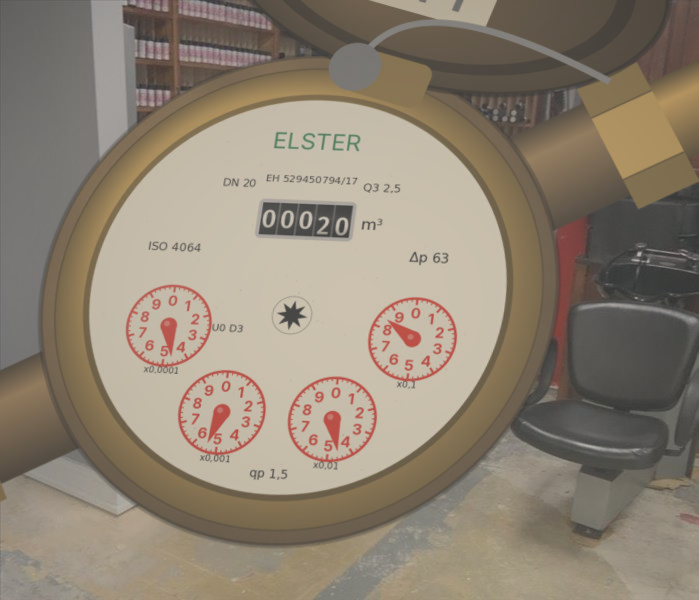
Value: 19.8454 m³
